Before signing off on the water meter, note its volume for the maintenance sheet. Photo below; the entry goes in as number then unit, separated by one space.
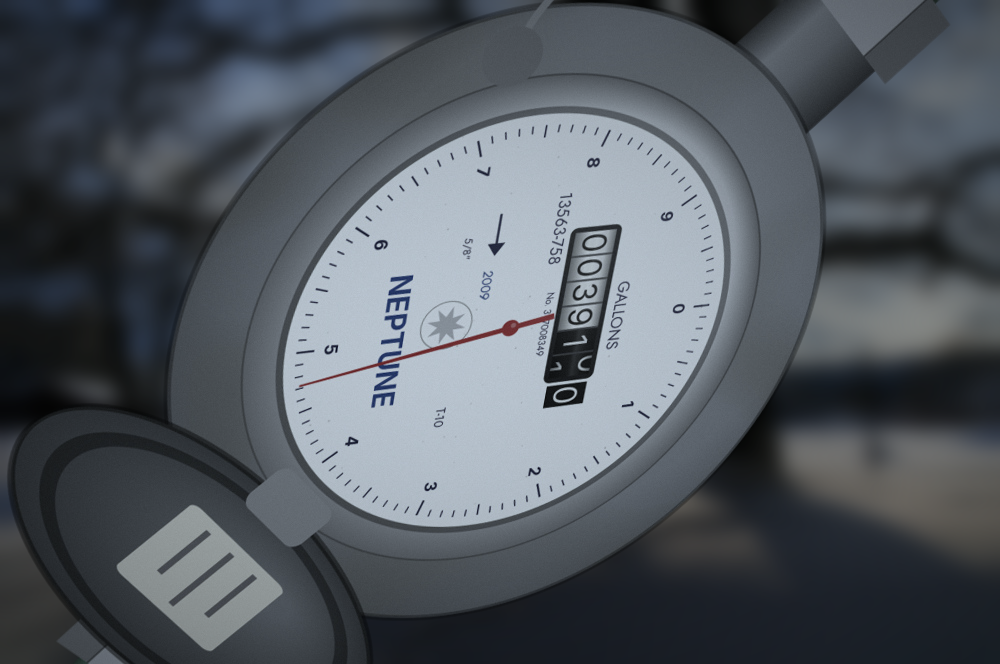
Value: 39104.7 gal
